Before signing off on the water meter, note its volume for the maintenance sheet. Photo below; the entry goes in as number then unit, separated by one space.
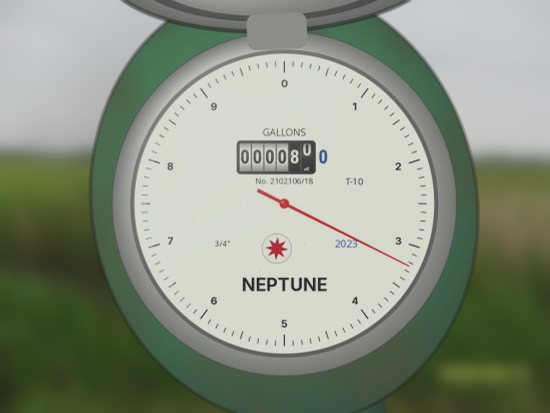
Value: 803.2 gal
